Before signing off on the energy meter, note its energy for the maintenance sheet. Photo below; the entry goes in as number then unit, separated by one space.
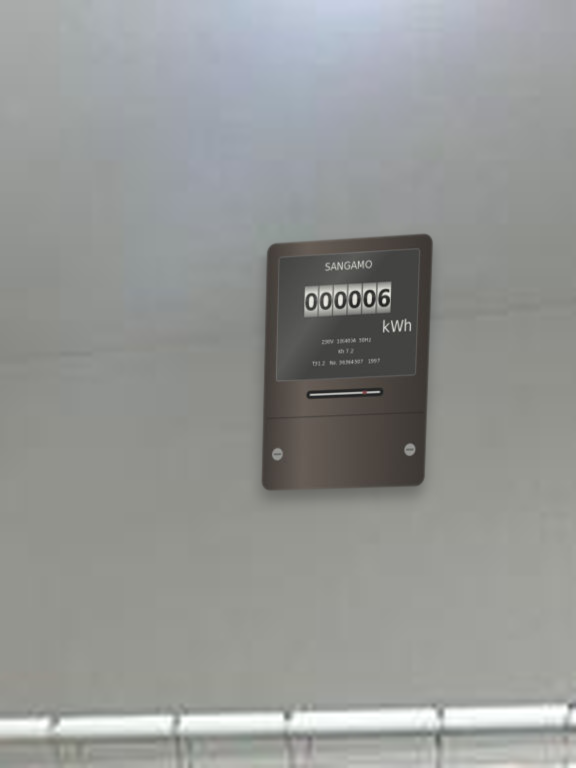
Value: 6 kWh
